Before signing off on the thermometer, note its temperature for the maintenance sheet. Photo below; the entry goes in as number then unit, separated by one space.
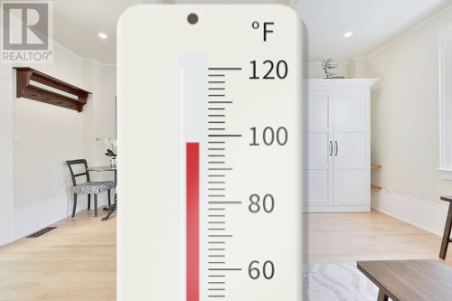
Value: 98 °F
